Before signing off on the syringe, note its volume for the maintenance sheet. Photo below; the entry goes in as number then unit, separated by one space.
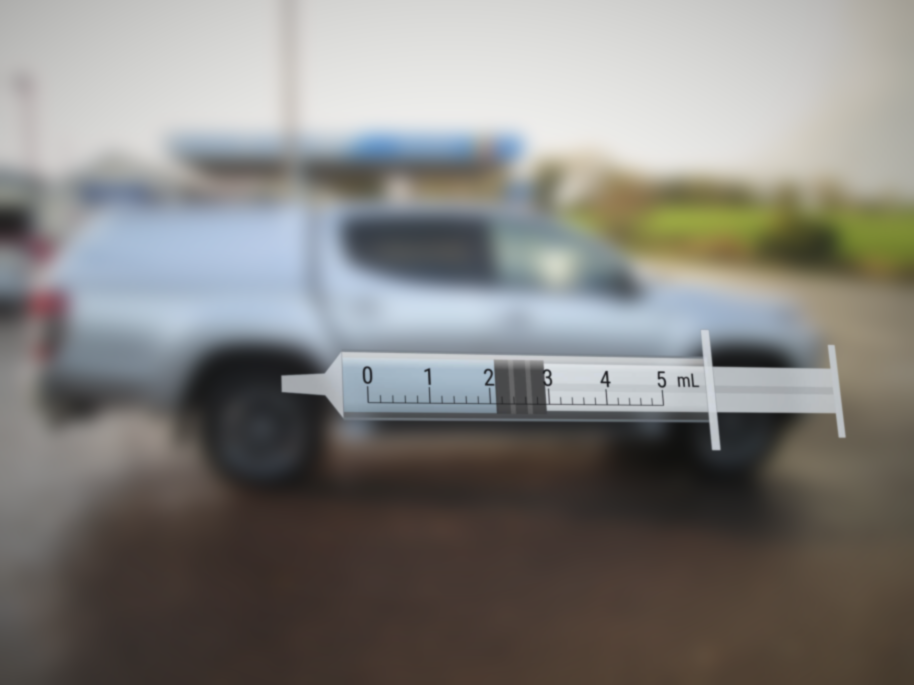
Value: 2.1 mL
